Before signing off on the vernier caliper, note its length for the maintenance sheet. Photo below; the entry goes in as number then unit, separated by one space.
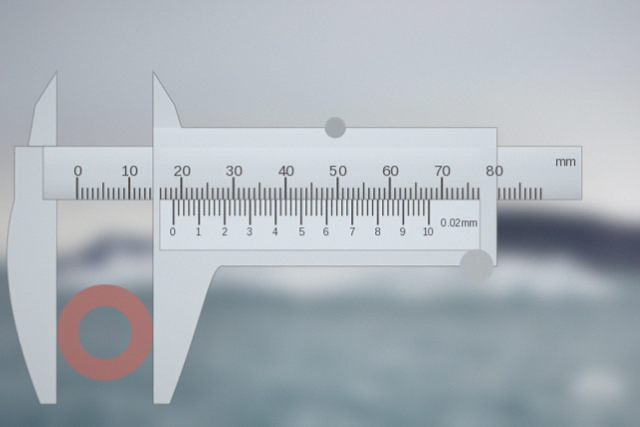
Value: 18.5 mm
